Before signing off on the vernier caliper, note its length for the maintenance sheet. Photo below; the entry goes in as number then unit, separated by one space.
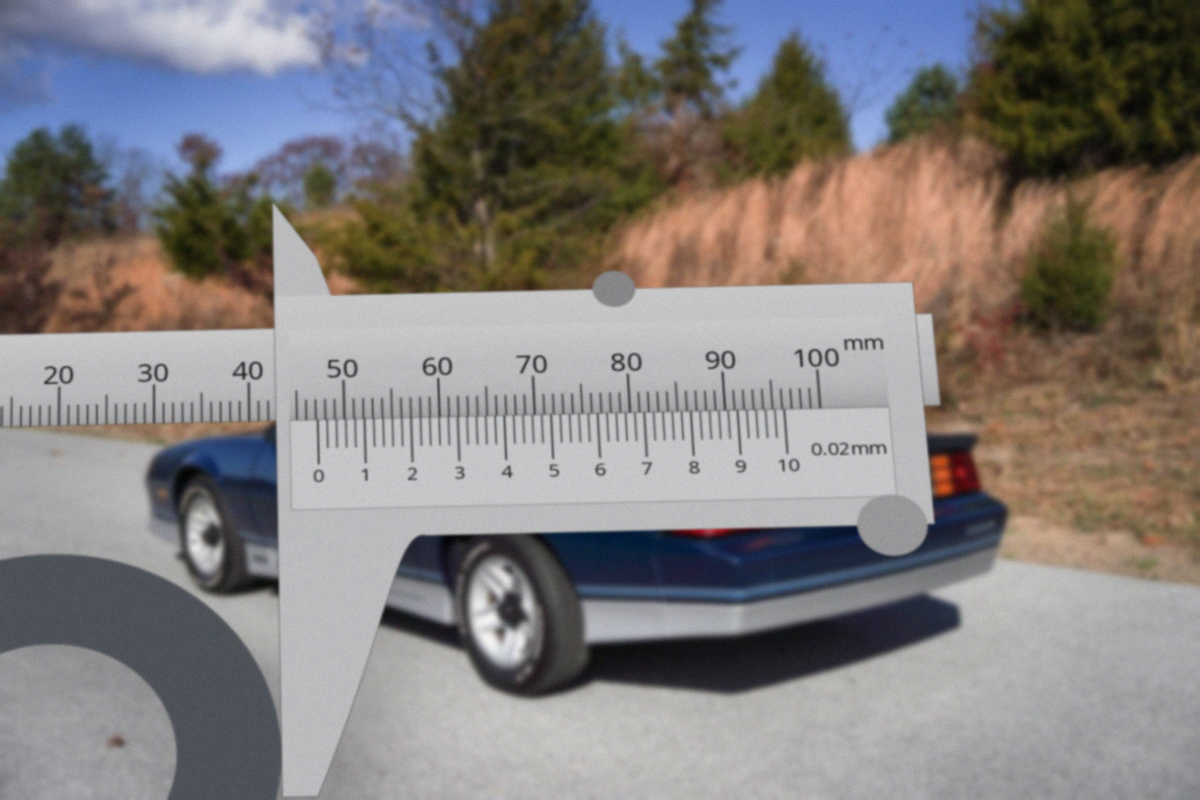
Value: 47.2 mm
